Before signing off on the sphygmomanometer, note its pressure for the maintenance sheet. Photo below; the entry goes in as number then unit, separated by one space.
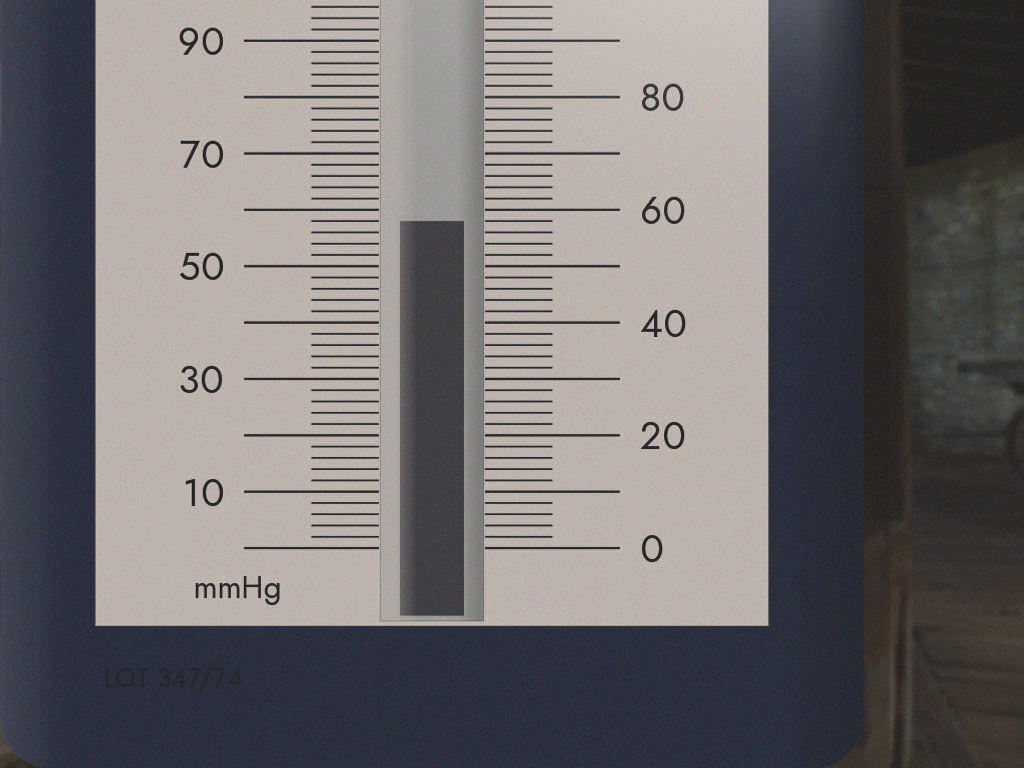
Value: 58 mmHg
